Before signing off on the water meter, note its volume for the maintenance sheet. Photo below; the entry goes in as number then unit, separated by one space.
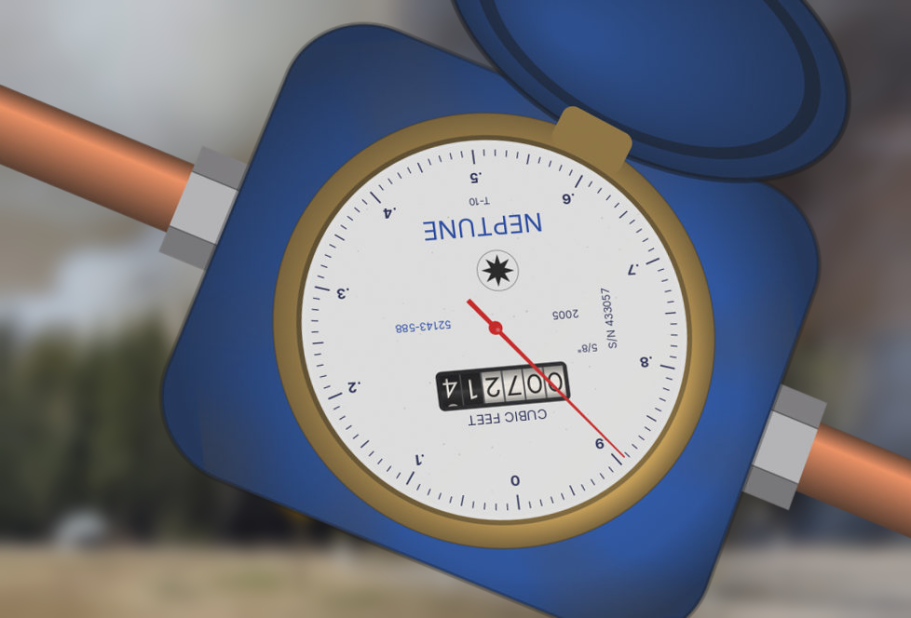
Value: 7213.89 ft³
